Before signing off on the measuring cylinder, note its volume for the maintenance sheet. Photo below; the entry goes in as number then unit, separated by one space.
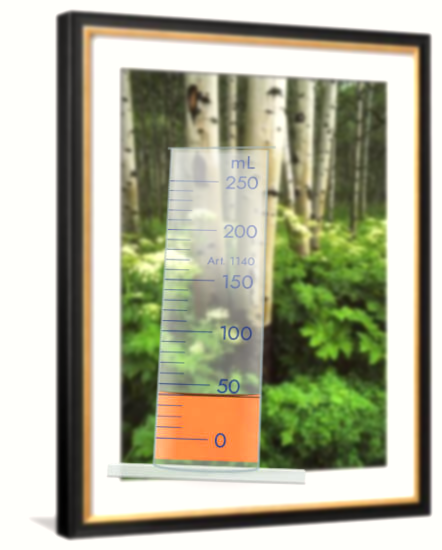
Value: 40 mL
